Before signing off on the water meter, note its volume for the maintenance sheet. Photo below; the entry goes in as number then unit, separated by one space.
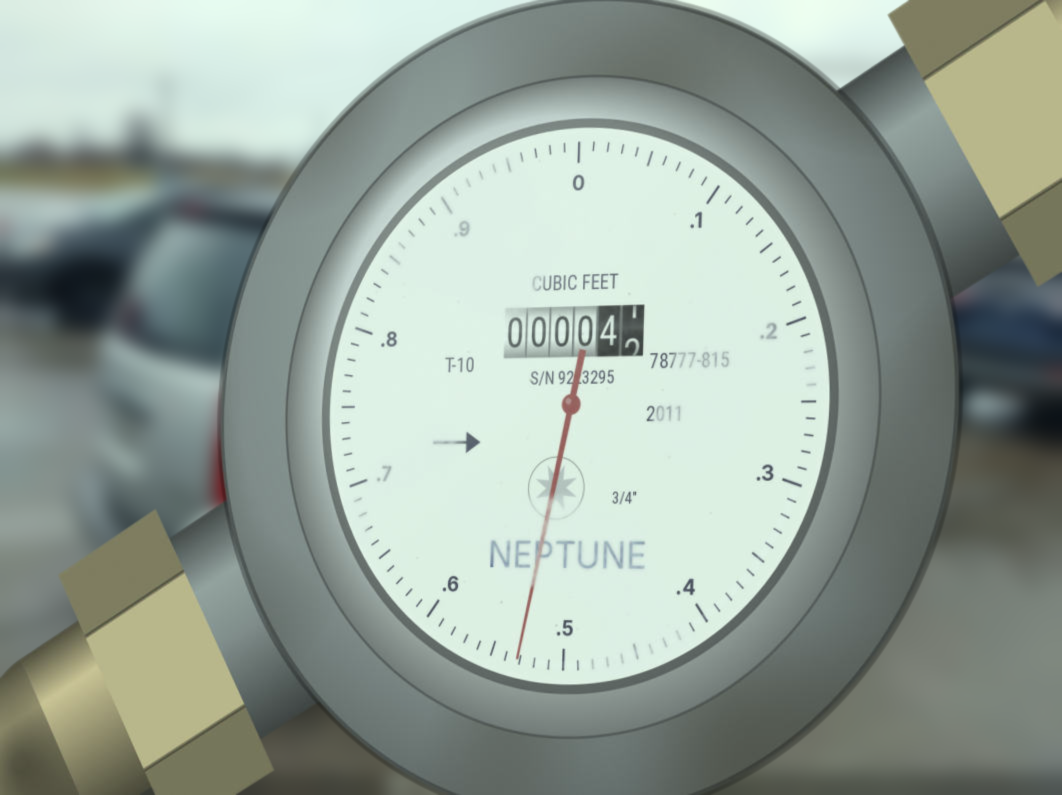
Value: 41.53 ft³
